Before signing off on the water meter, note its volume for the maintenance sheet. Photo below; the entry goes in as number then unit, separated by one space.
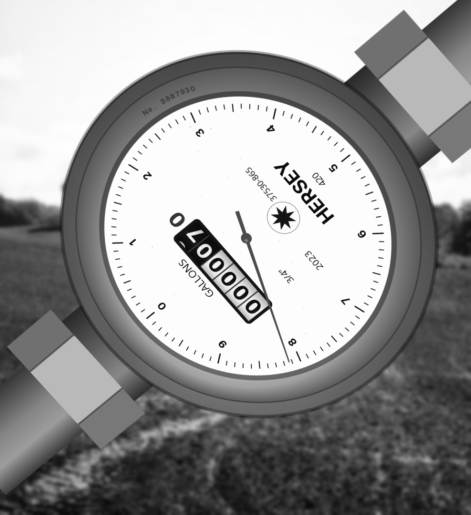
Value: 68.1 gal
